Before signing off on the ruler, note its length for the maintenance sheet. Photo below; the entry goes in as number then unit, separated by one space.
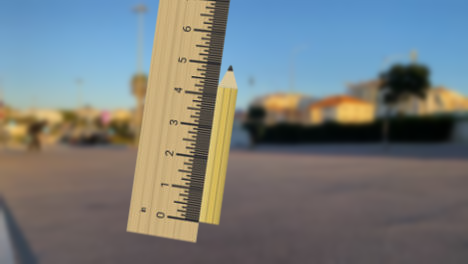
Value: 5 in
